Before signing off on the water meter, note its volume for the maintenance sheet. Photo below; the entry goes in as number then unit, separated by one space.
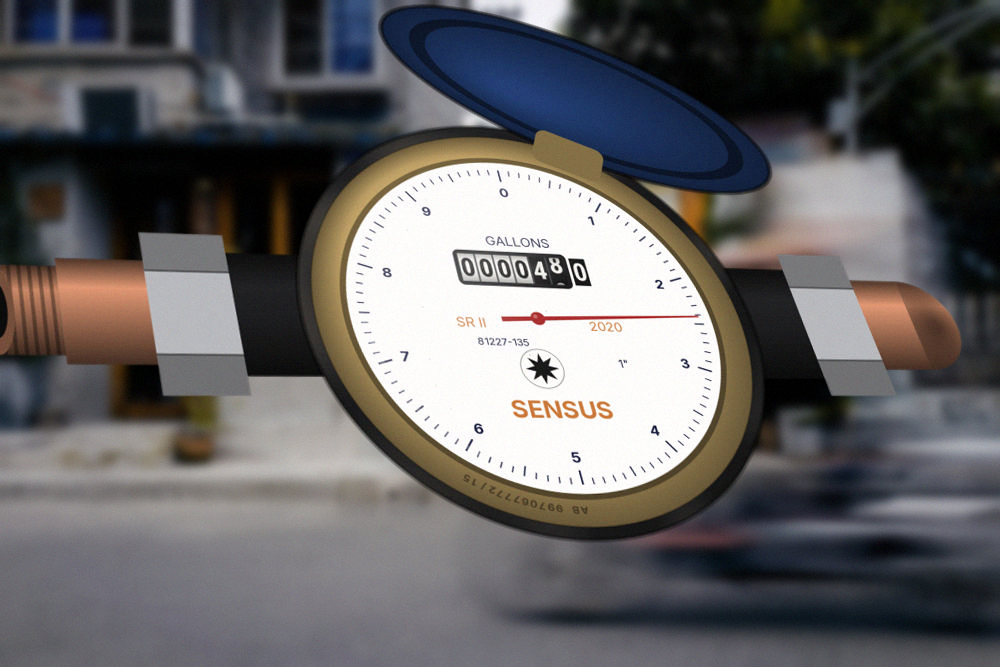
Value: 482.4 gal
